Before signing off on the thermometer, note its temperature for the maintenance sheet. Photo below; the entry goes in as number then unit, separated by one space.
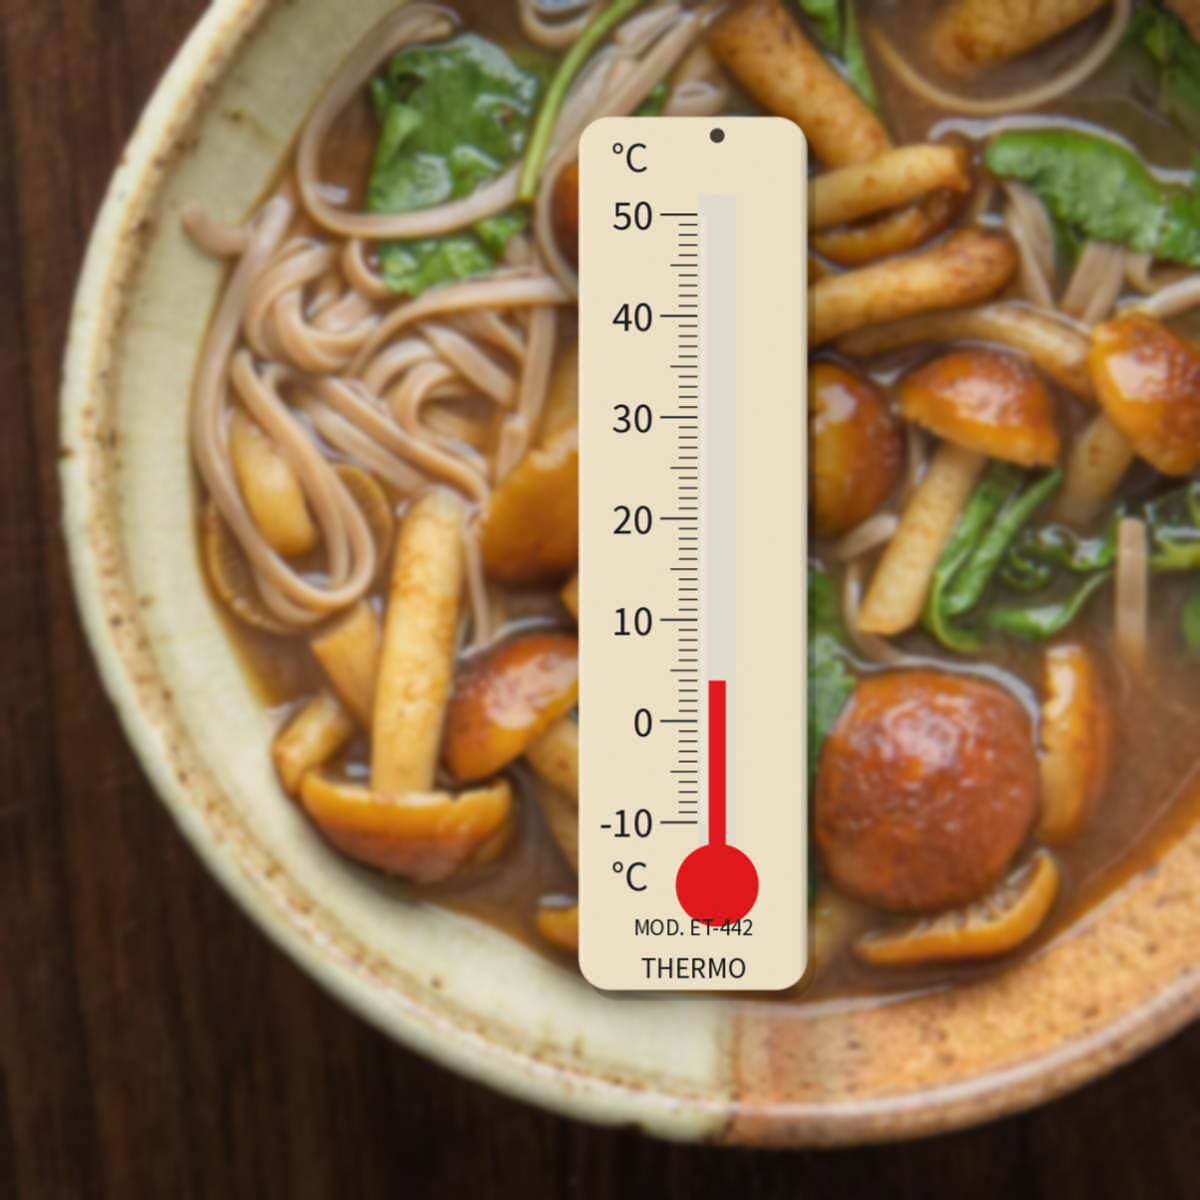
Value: 4 °C
